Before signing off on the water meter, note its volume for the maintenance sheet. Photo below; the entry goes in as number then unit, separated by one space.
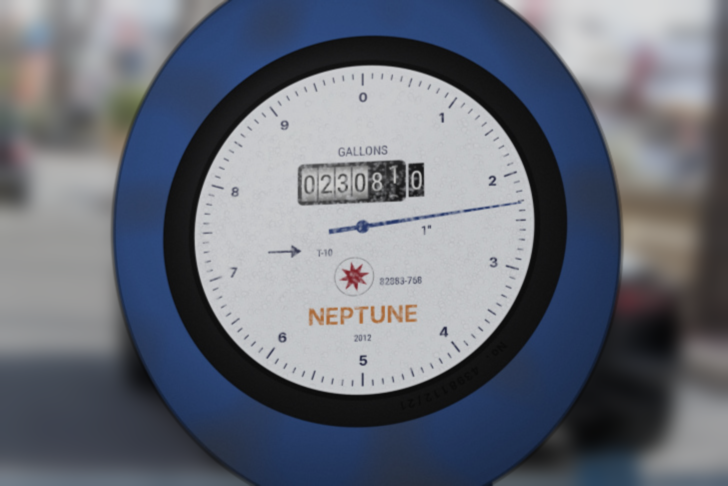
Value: 230812.3 gal
